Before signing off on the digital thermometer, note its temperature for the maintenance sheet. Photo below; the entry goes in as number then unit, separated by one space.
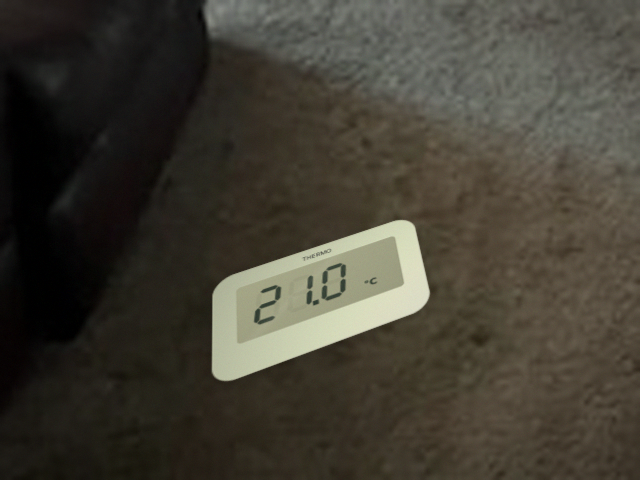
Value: 21.0 °C
